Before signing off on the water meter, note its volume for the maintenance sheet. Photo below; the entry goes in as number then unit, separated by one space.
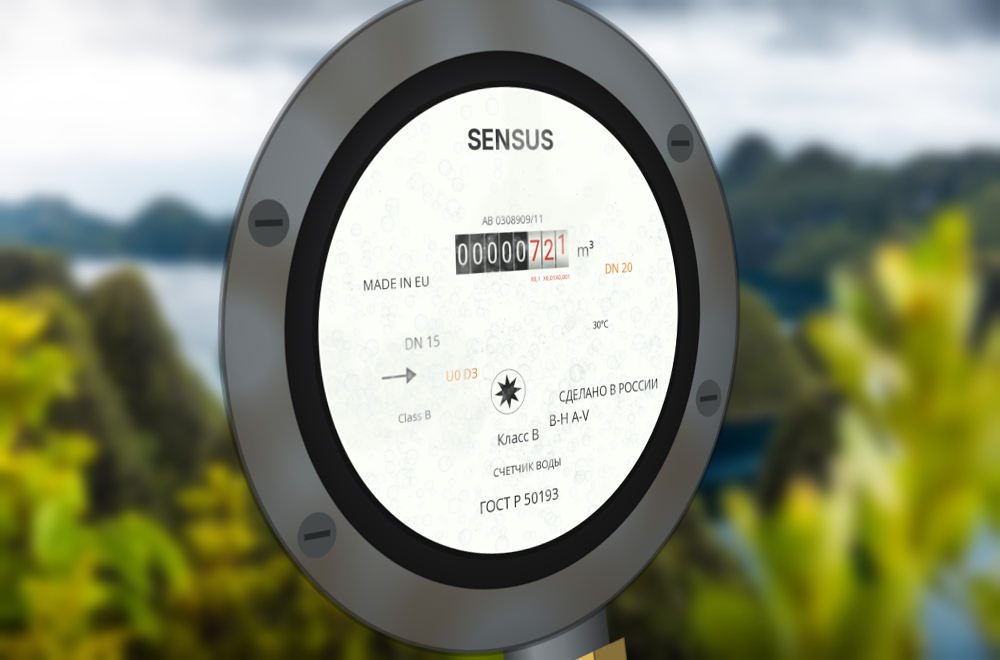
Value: 0.721 m³
